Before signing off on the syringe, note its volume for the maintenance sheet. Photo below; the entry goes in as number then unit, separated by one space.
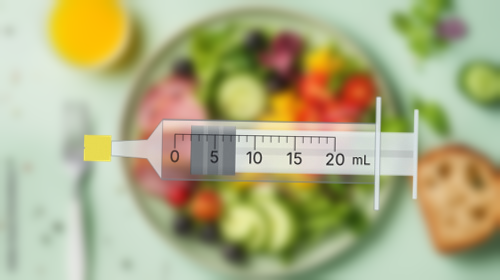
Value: 2 mL
